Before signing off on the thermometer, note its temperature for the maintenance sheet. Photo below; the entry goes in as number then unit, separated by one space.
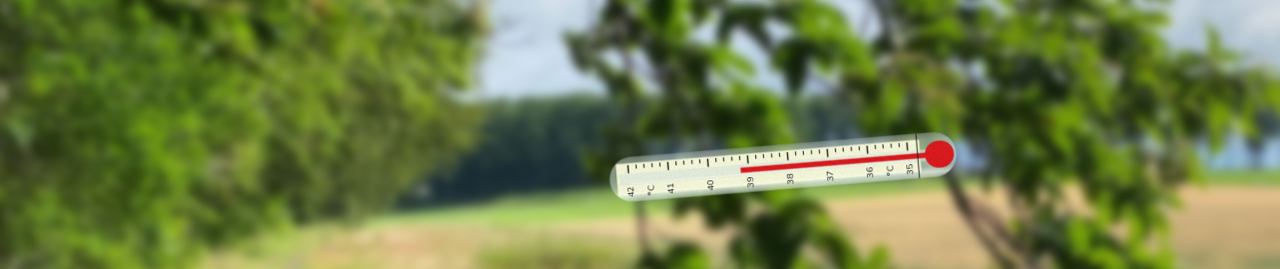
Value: 39.2 °C
